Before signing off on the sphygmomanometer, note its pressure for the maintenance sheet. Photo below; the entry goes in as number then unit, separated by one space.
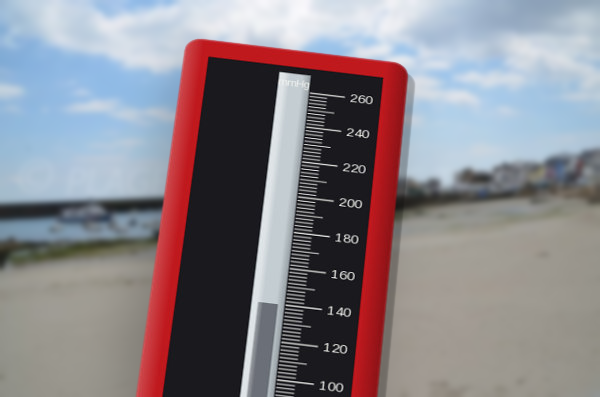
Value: 140 mmHg
